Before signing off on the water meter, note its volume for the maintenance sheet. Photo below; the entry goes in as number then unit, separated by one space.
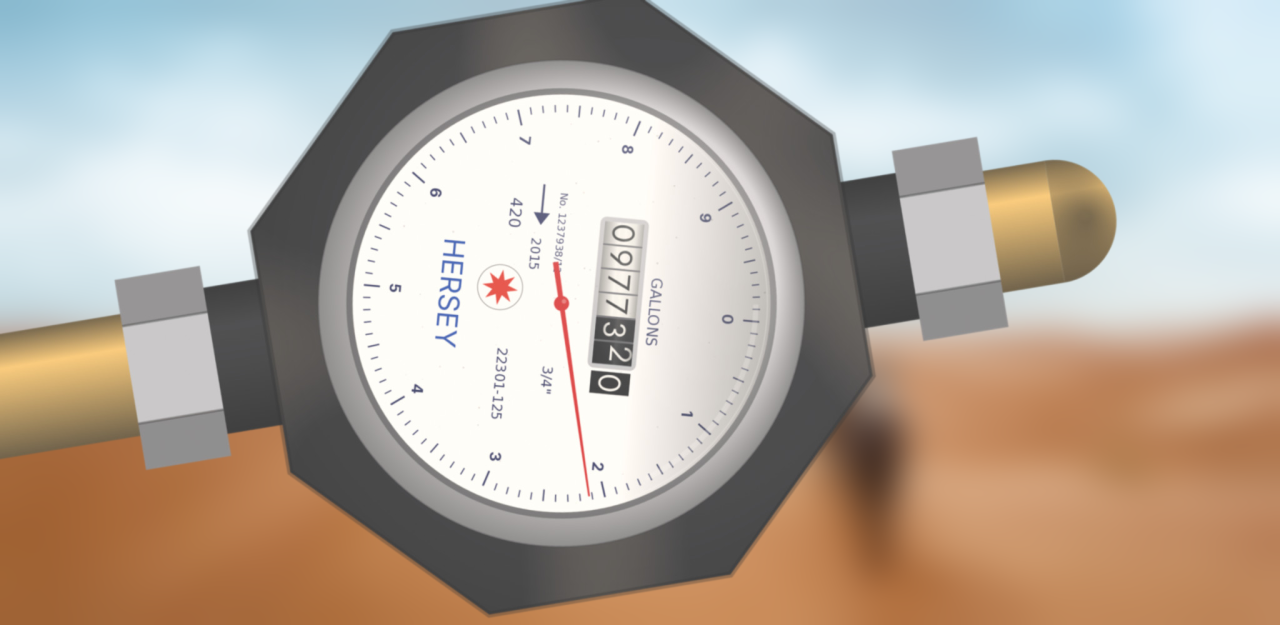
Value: 977322.1 gal
